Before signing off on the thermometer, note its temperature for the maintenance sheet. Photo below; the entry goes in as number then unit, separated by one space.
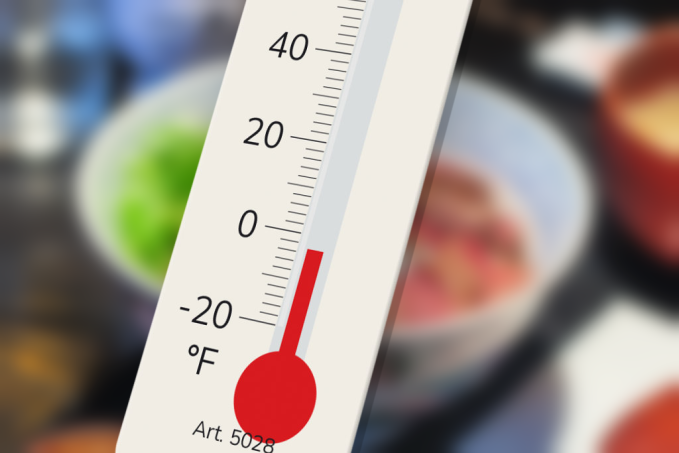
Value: -3 °F
